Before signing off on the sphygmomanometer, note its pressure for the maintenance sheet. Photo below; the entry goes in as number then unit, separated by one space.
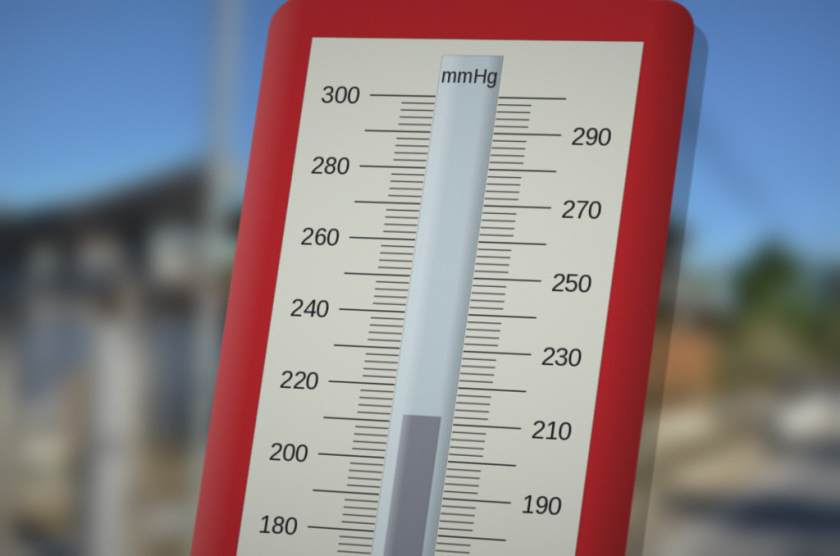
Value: 212 mmHg
